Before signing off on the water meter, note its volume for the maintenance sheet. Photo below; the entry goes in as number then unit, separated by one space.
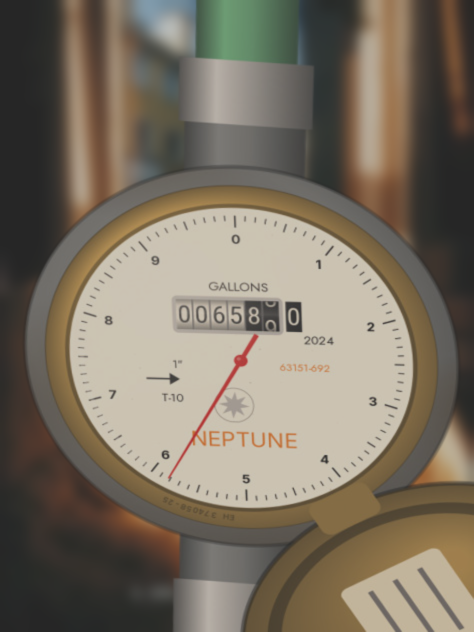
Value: 65885.8 gal
